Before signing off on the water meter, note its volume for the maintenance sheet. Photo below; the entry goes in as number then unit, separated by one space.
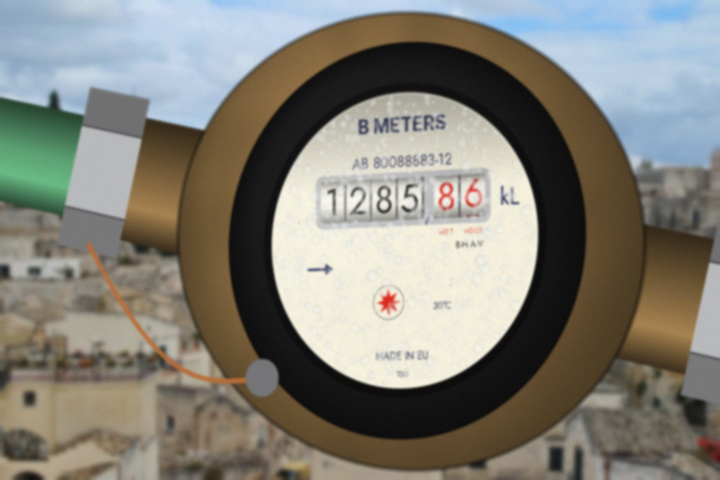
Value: 1285.86 kL
